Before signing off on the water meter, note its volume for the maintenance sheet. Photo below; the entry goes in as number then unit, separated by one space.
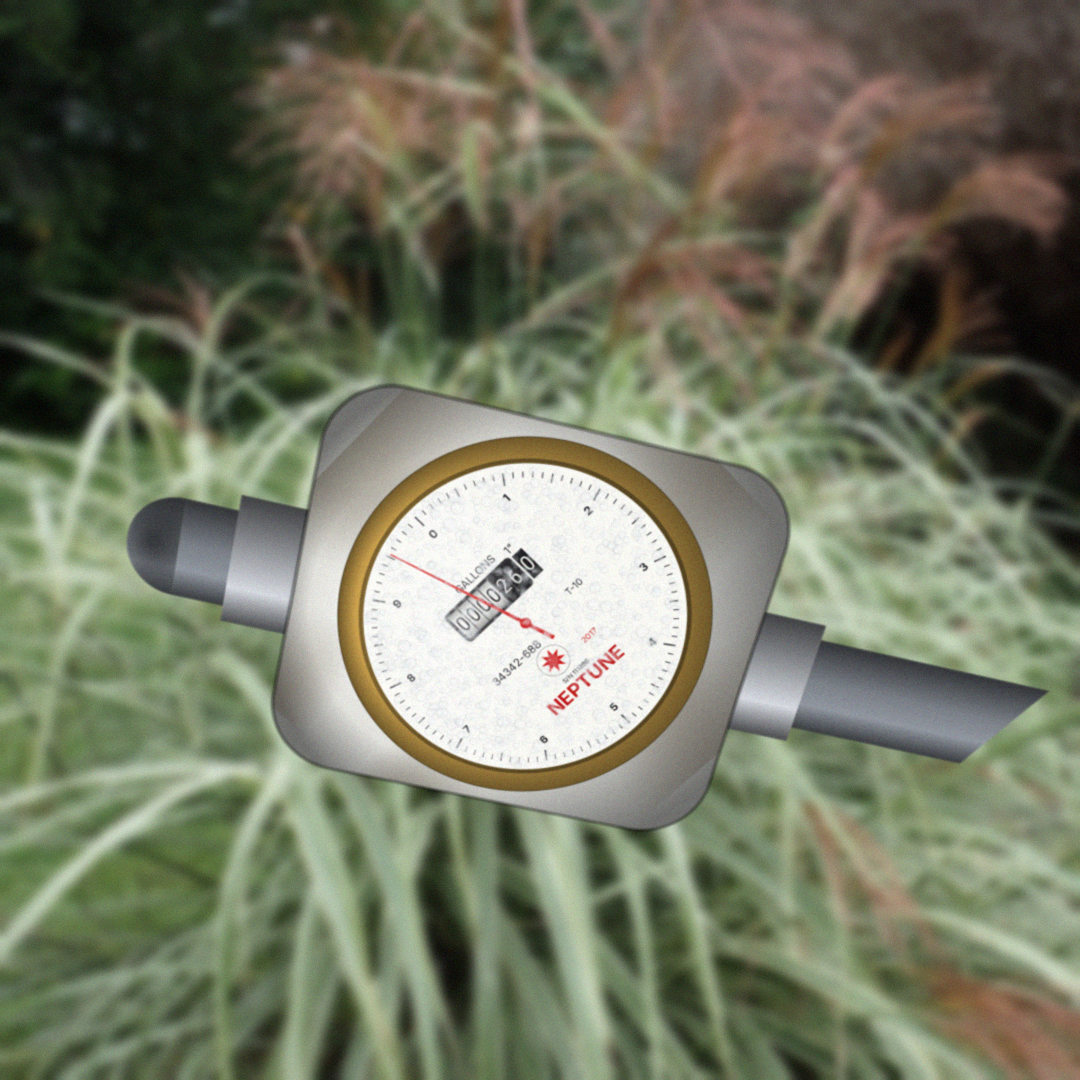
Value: 259.5 gal
